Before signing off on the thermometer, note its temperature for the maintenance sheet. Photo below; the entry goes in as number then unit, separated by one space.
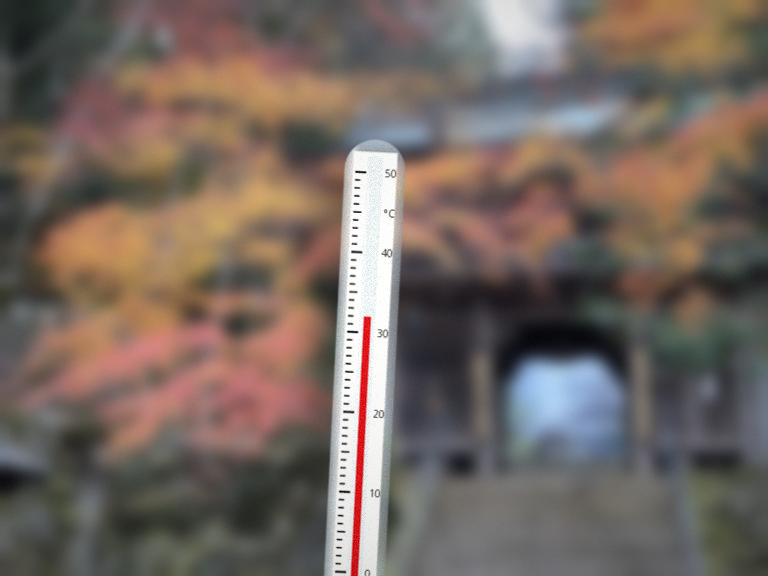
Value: 32 °C
